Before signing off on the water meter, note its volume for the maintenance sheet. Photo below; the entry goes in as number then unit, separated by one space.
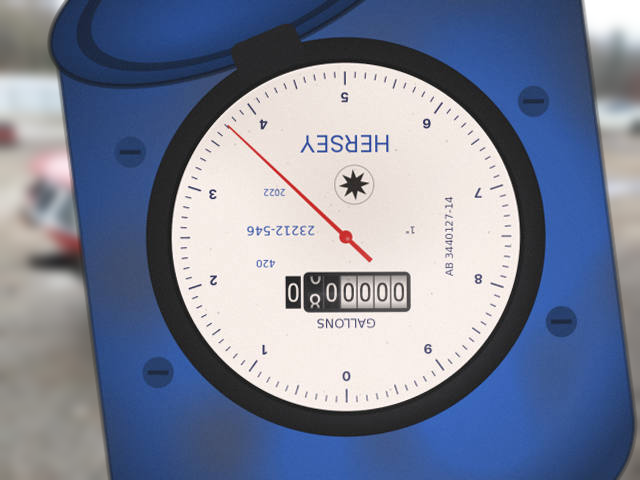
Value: 83.7 gal
